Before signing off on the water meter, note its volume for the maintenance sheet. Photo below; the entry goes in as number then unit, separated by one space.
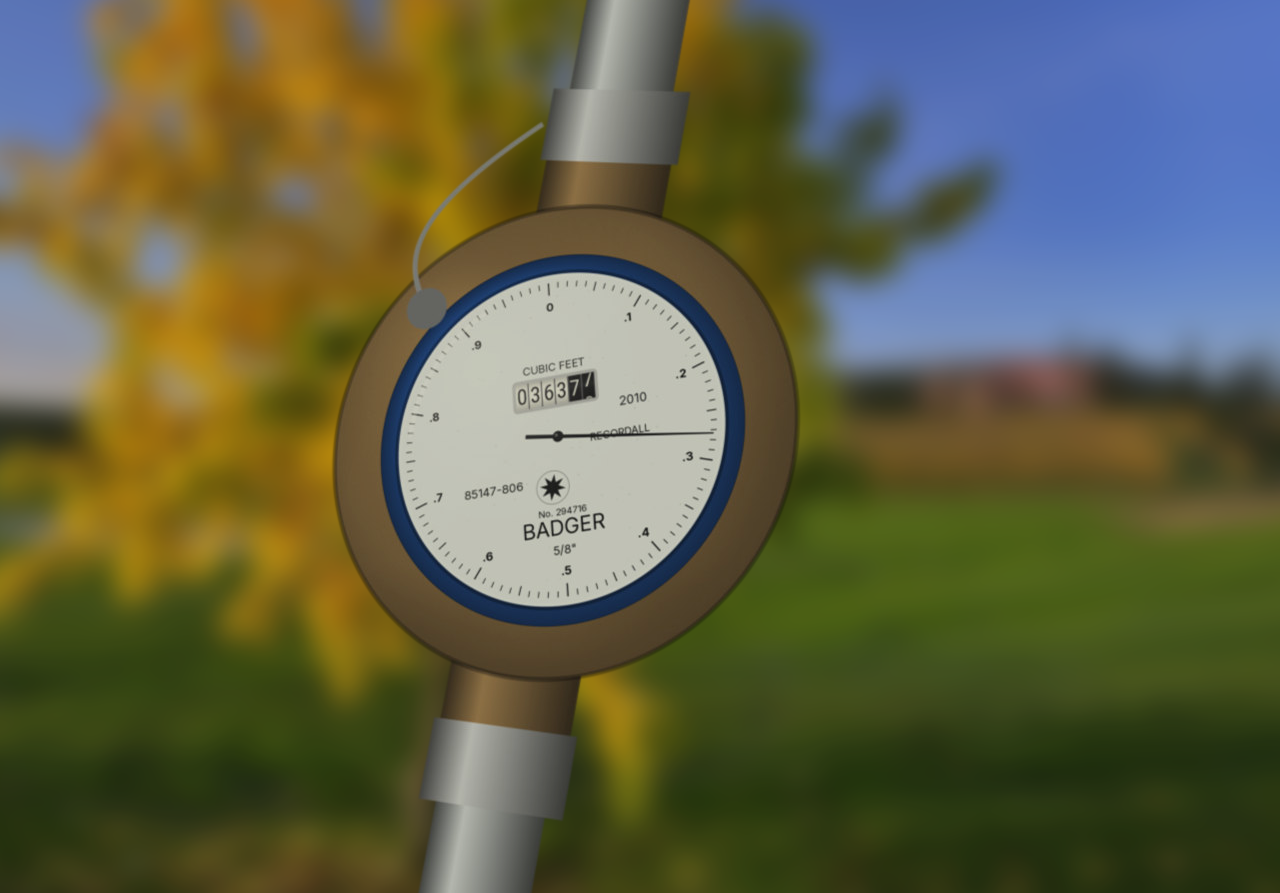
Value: 36377.27 ft³
